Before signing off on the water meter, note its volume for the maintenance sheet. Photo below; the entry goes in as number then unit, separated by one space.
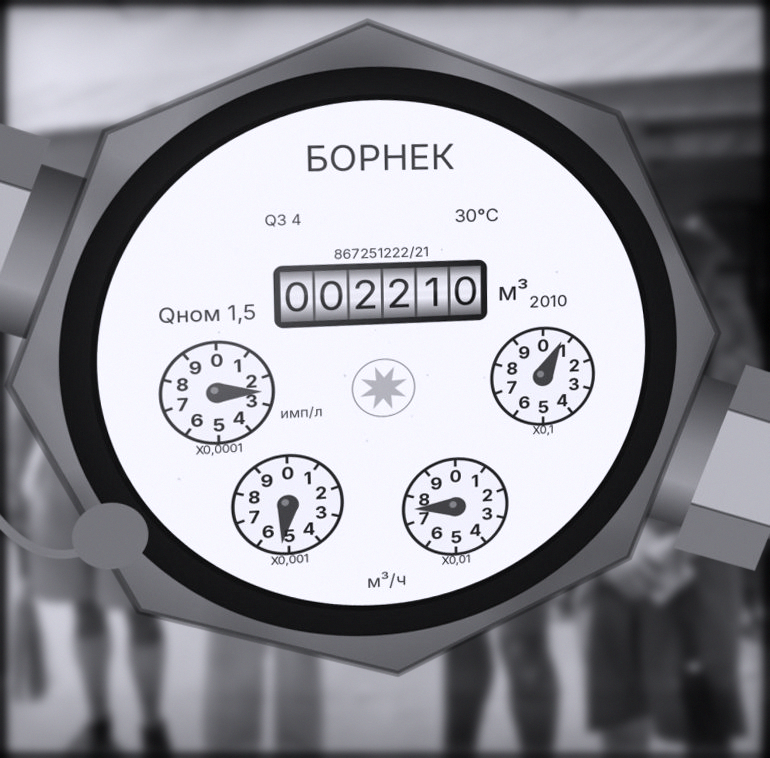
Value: 2210.0752 m³
